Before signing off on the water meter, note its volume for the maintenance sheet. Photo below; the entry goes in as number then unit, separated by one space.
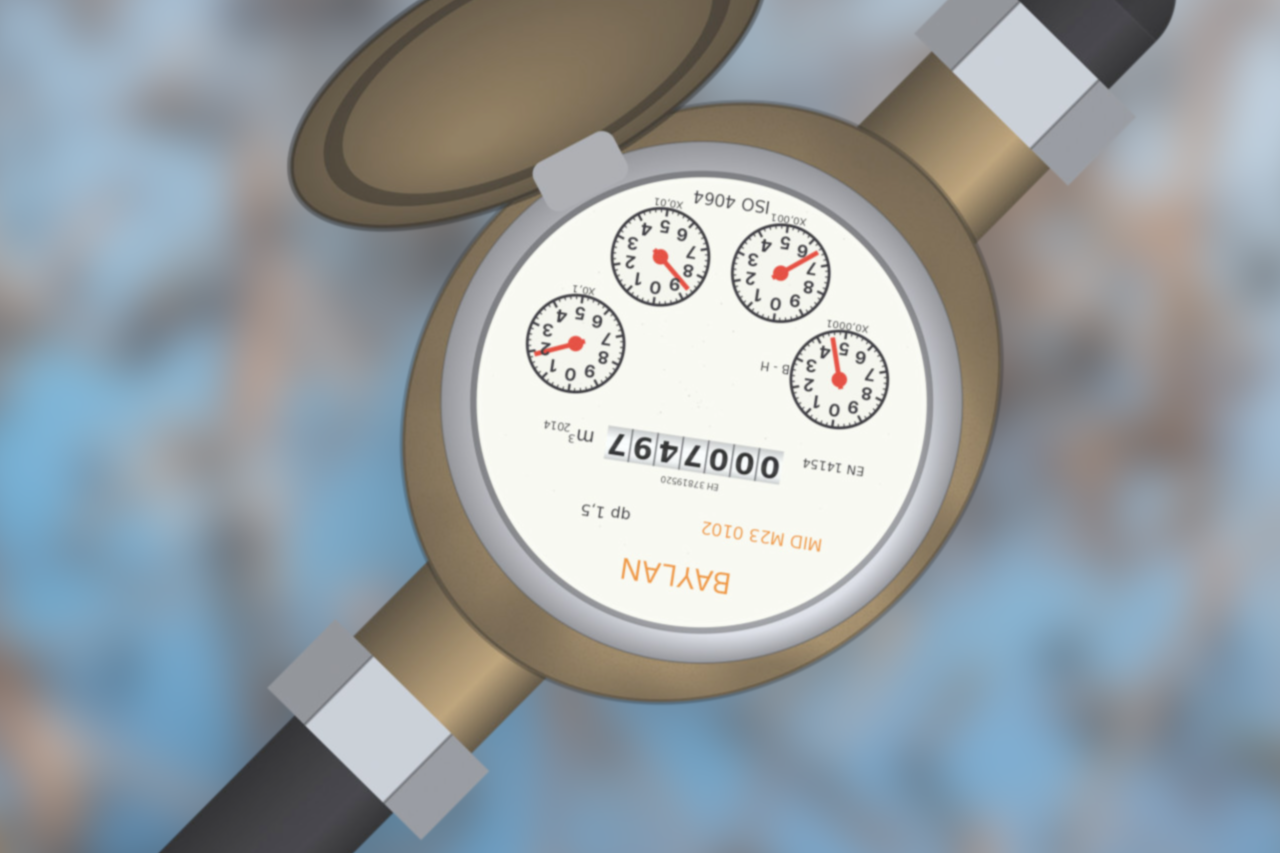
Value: 7497.1864 m³
